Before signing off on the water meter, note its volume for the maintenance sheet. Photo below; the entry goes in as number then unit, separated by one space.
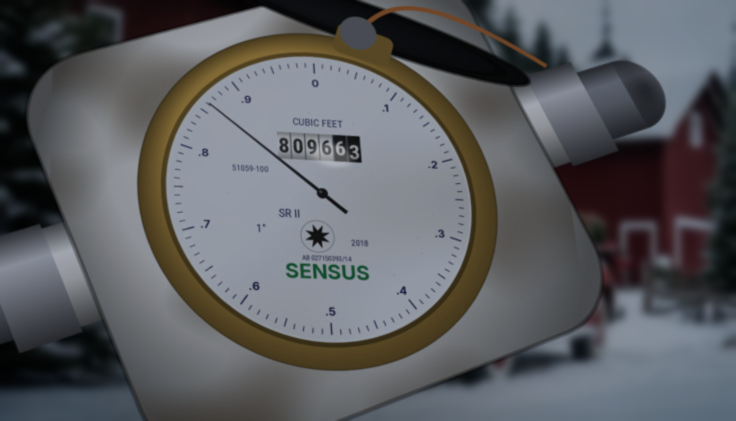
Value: 809662.86 ft³
